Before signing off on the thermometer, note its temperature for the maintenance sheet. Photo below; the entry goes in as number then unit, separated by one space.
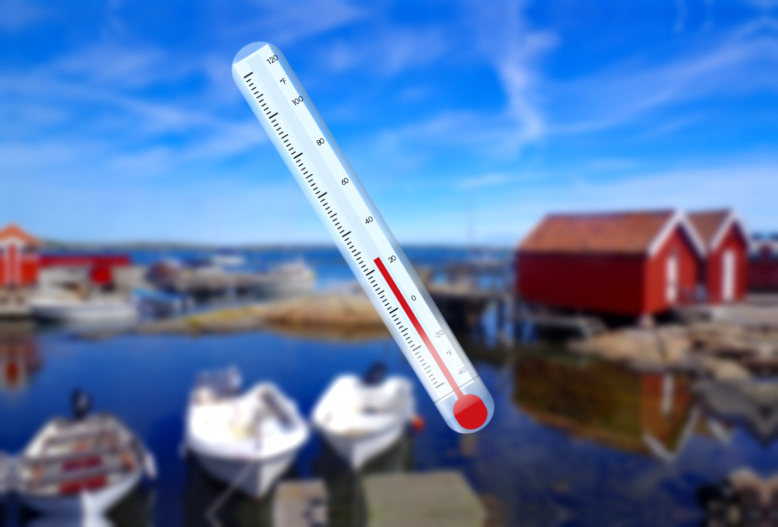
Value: 24 °F
